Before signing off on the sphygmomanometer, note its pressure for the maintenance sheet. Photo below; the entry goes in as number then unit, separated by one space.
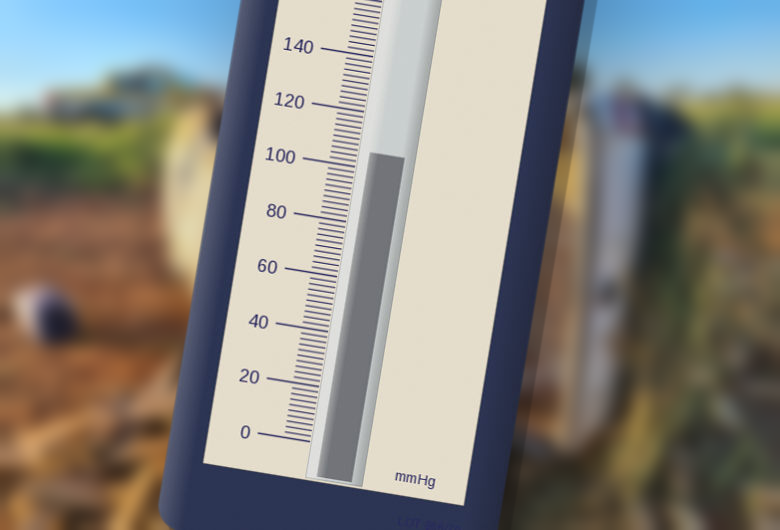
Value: 106 mmHg
